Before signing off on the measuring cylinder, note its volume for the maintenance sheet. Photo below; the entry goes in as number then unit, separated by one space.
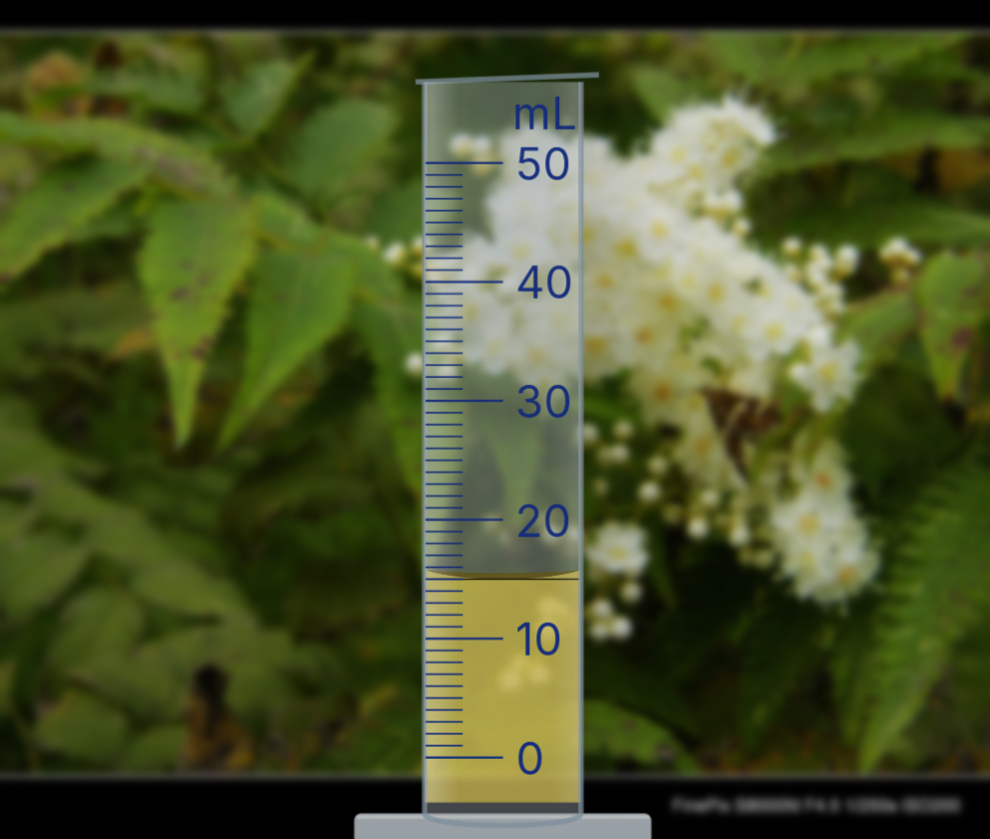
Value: 15 mL
